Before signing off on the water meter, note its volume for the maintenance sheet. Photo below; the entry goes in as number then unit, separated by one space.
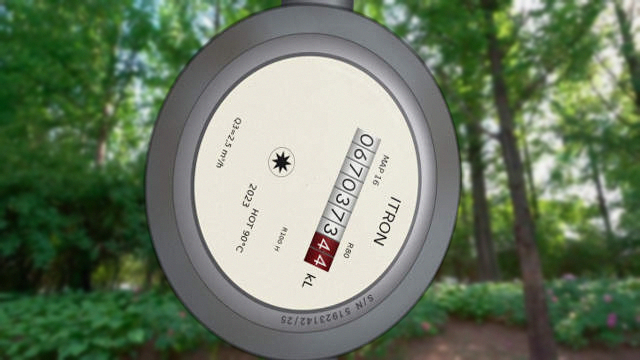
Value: 670373.44 kL
